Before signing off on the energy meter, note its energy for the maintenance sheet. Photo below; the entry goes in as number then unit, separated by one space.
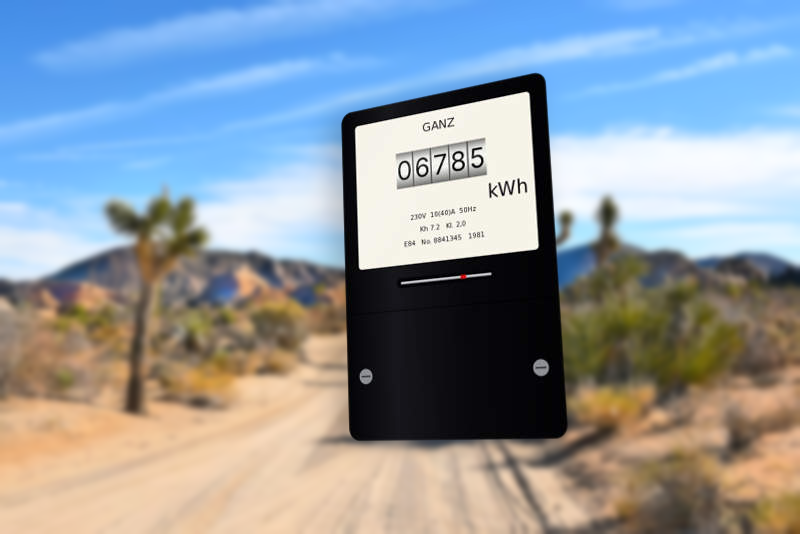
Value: 6785 kWh
